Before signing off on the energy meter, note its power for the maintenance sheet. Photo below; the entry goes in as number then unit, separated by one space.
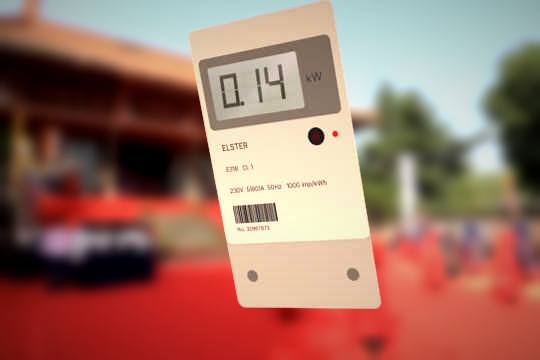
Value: 0.14 kW
